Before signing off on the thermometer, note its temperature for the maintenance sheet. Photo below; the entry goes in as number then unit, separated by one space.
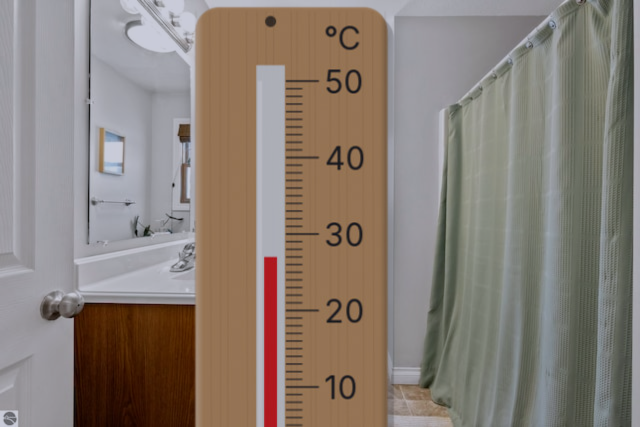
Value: 27 °C
